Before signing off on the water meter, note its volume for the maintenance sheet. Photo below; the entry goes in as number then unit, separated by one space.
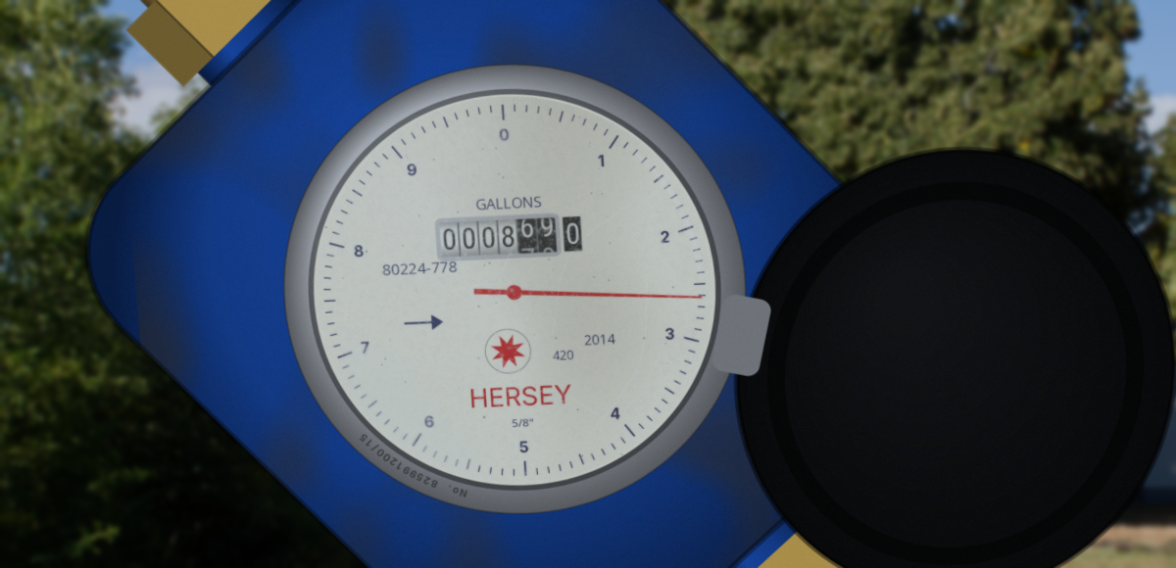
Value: 8692.6 gal
